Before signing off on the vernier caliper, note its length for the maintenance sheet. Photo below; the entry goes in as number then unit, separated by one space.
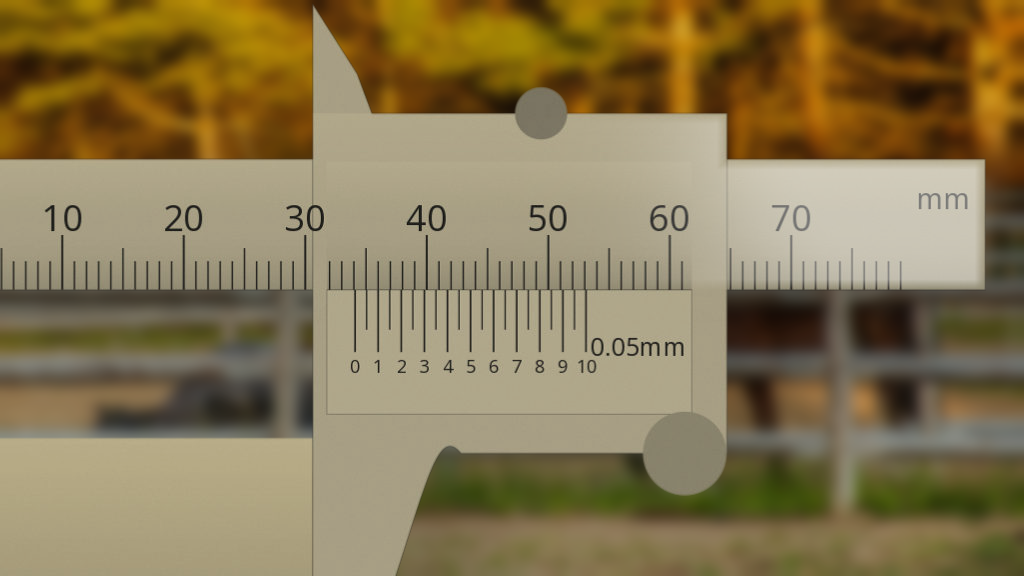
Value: 34.1 mm
